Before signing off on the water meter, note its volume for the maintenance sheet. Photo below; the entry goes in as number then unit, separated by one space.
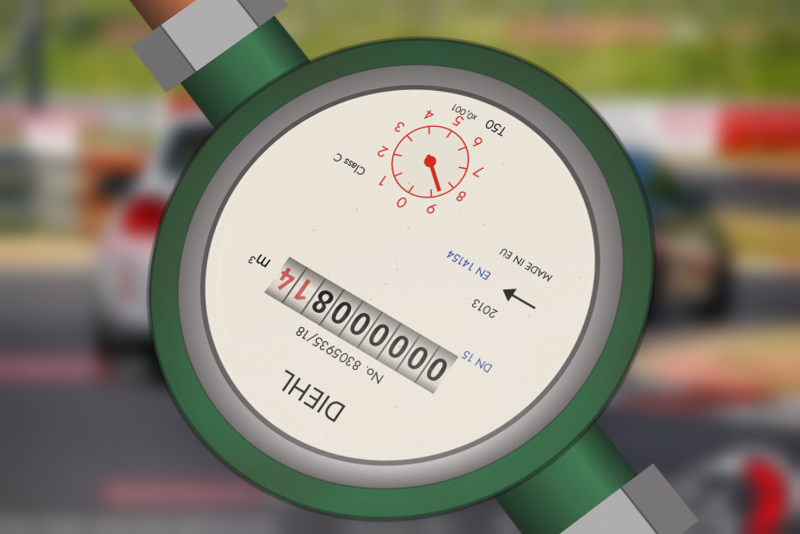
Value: 8.148 m³
